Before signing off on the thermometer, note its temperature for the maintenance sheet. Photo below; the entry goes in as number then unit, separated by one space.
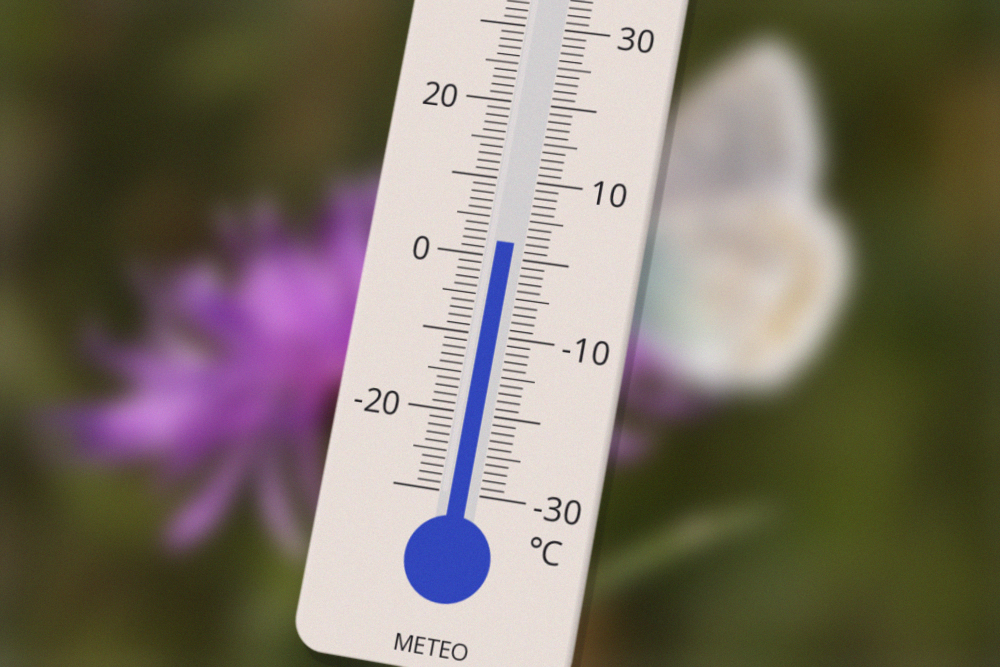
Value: 2 °C
